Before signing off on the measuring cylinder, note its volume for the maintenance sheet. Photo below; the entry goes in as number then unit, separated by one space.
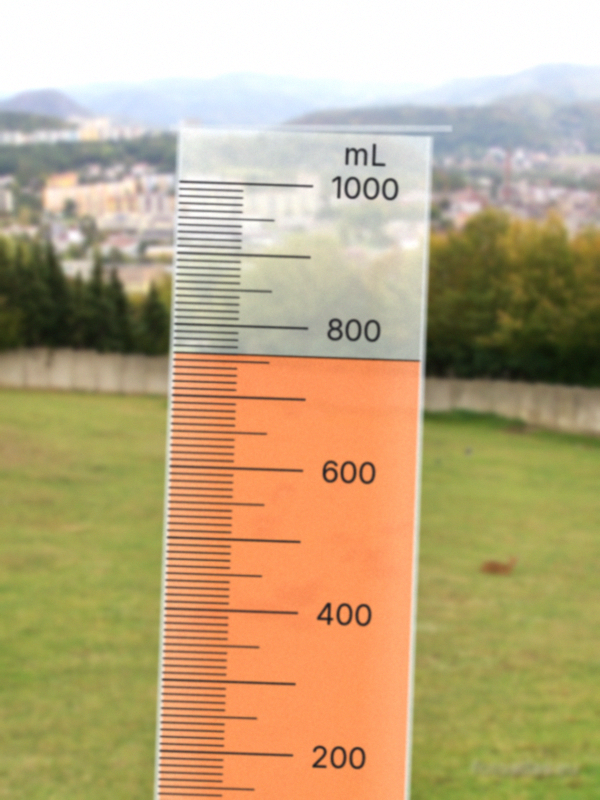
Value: 760 mL
